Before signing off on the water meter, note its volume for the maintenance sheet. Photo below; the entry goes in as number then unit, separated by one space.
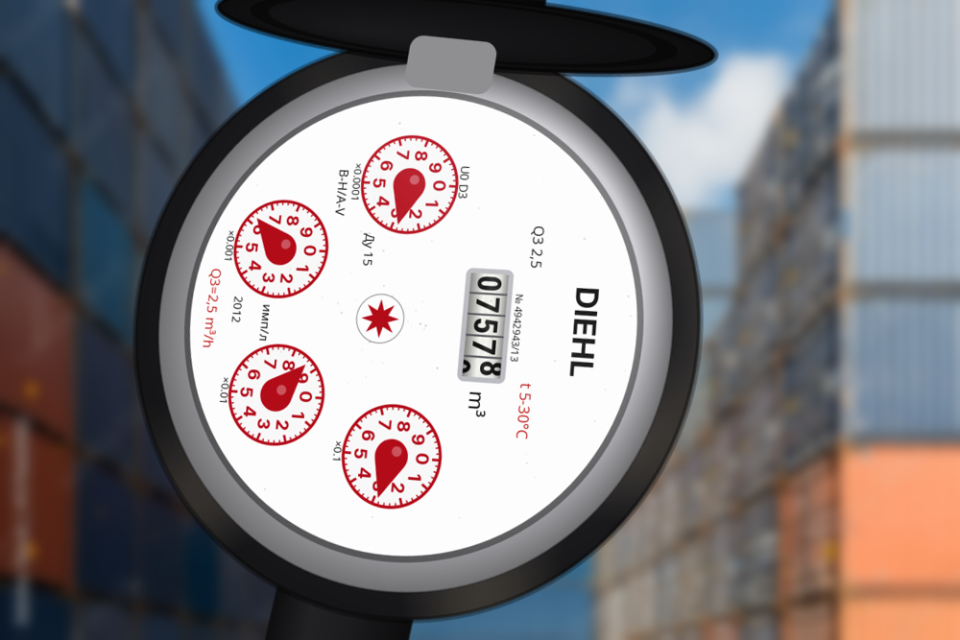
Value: 7578.2862 m³
